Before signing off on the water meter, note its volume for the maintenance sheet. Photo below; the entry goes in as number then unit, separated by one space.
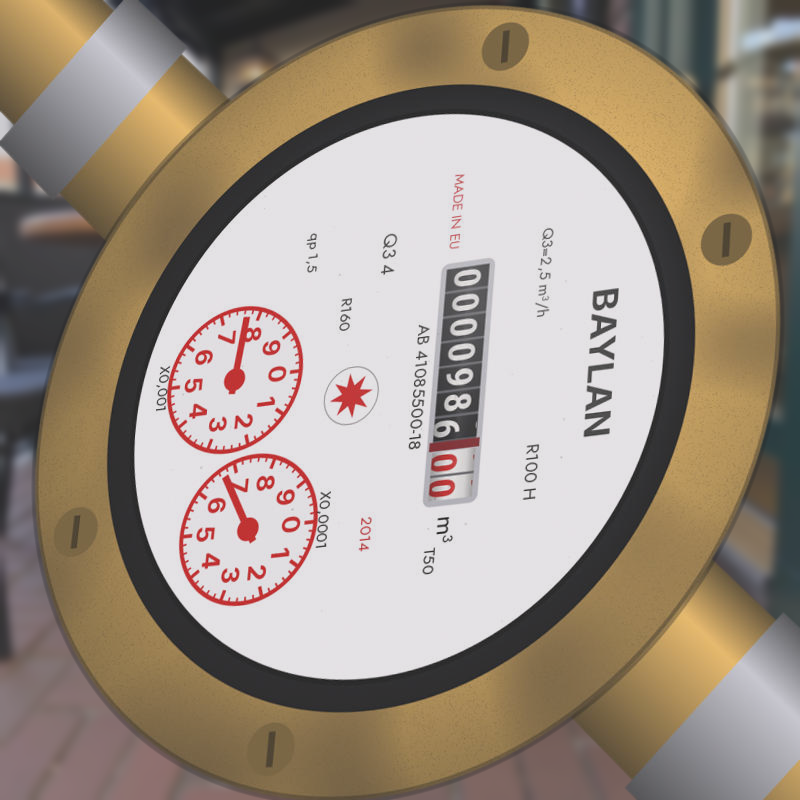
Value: 985.9976 m³
